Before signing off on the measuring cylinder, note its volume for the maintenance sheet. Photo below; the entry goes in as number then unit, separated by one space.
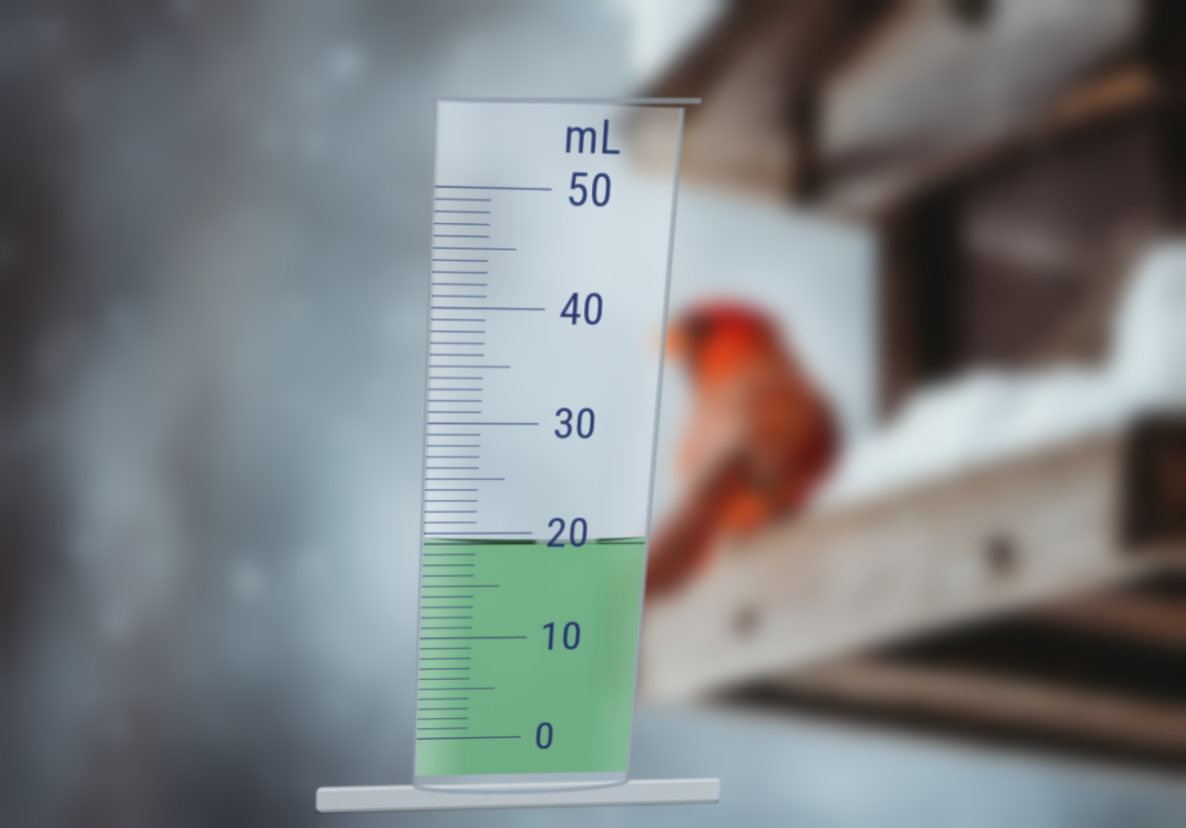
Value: 19 mL
